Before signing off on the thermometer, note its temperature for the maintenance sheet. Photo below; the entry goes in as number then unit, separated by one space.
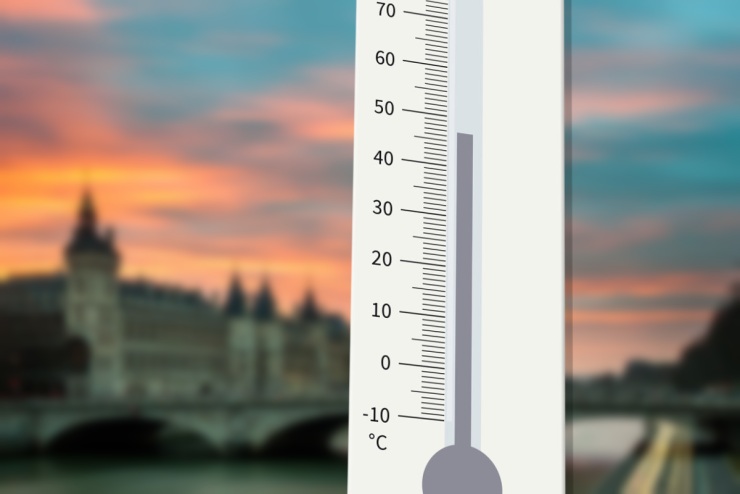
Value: 47 °C
